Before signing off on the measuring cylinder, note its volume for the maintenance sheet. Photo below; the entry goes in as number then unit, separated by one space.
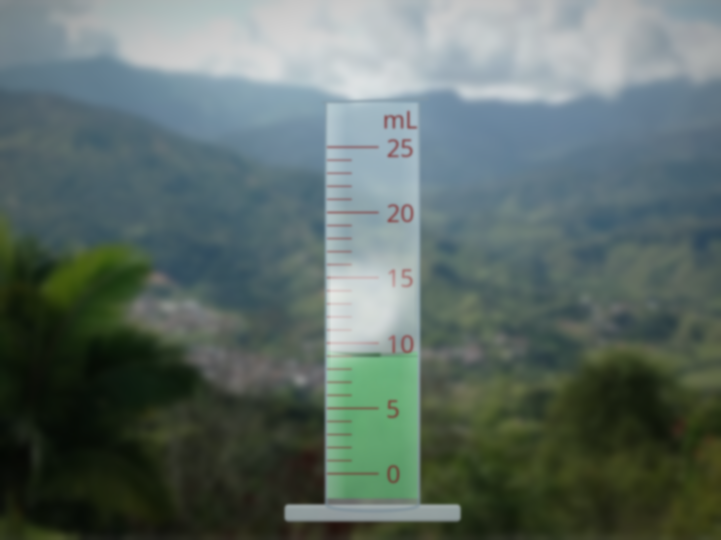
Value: 9 mL
